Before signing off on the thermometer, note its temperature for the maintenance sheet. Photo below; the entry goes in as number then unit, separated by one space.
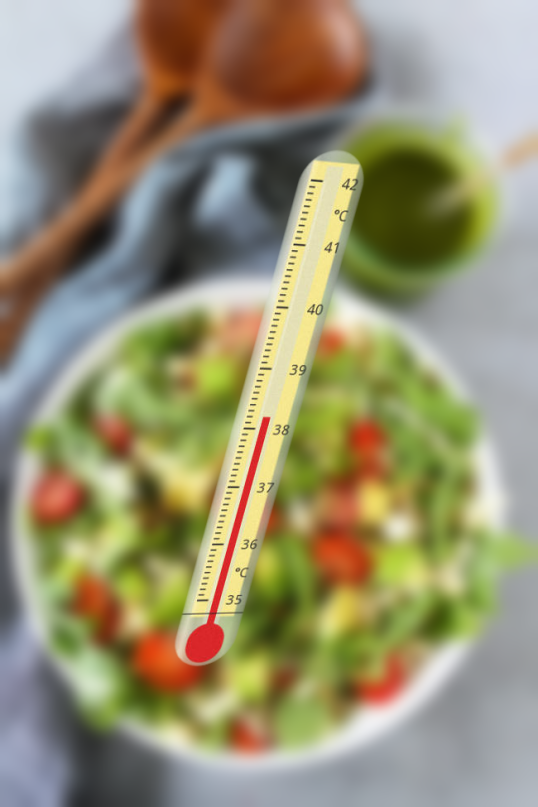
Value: 38.2 °C
